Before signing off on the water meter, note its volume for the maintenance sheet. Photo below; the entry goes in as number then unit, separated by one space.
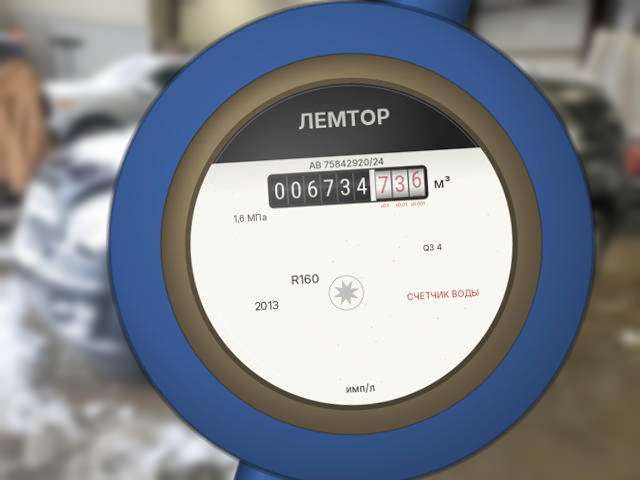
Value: 6734.736 m³
